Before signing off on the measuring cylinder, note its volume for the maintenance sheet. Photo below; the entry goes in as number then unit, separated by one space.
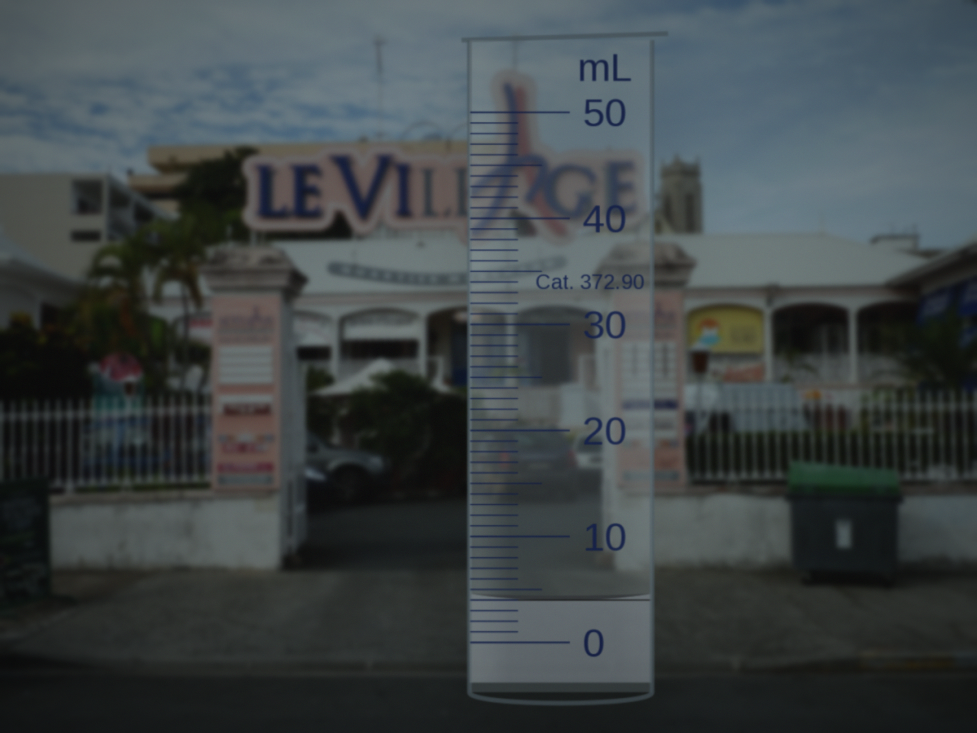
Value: 4 mL
